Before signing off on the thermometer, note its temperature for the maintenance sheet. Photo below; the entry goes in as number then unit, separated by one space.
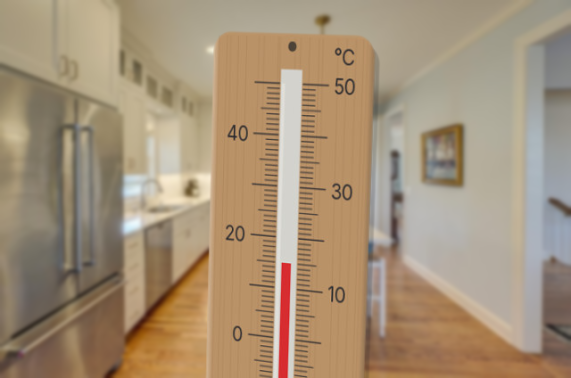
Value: 15 °C
